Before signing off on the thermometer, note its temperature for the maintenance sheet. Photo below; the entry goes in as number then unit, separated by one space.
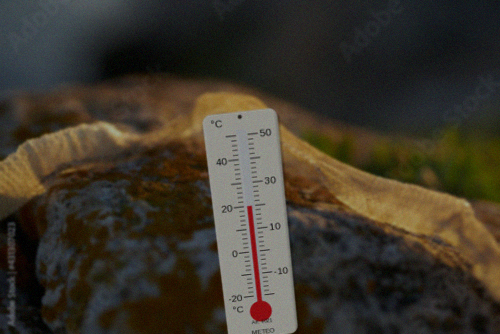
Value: 20 °C
